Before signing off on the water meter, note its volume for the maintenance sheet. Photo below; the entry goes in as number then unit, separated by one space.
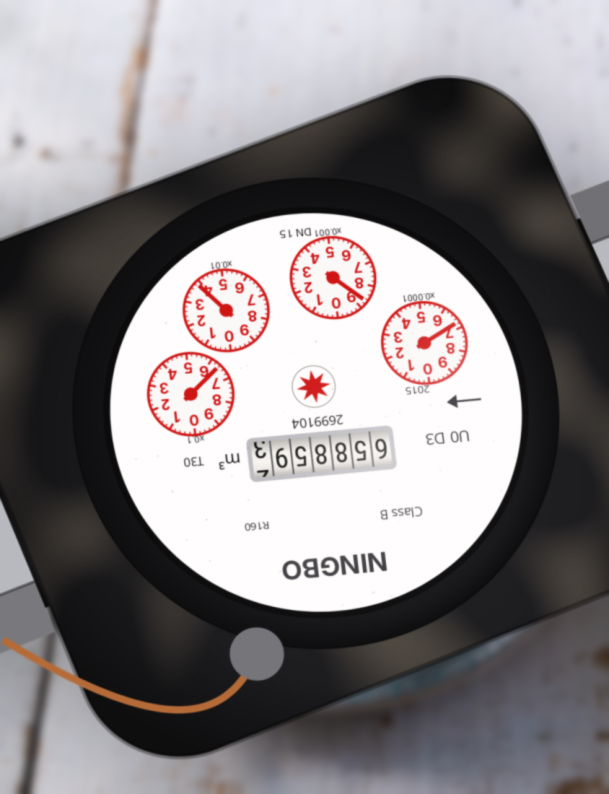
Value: 6588592.6386 m³
